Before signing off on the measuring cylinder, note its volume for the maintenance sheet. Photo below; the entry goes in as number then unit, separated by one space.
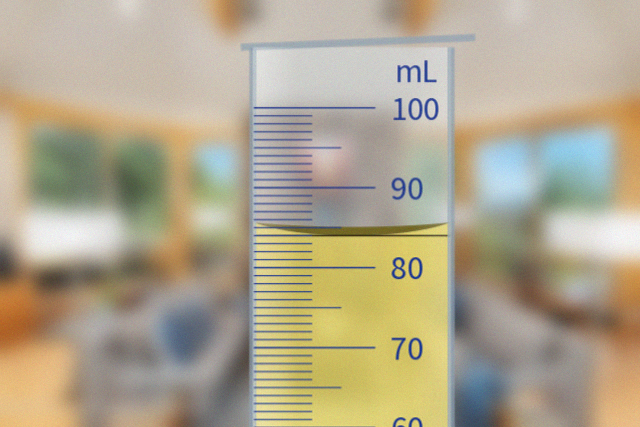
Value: 84 mL
